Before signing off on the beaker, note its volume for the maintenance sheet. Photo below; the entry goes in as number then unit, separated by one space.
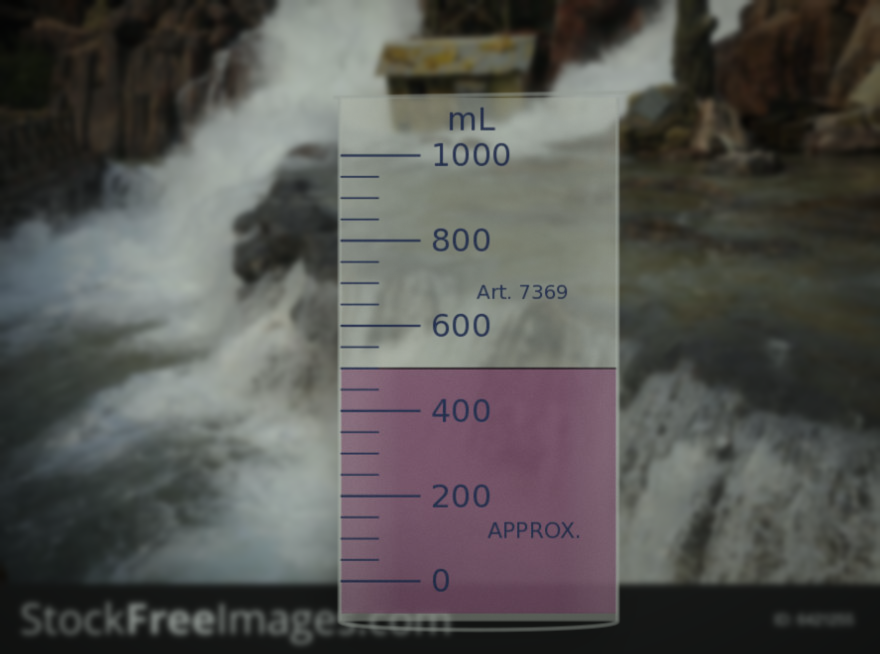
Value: 500 mL
